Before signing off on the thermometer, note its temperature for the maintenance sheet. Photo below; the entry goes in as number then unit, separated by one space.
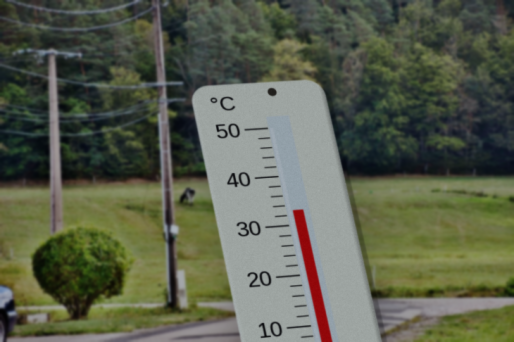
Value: 33 °C
